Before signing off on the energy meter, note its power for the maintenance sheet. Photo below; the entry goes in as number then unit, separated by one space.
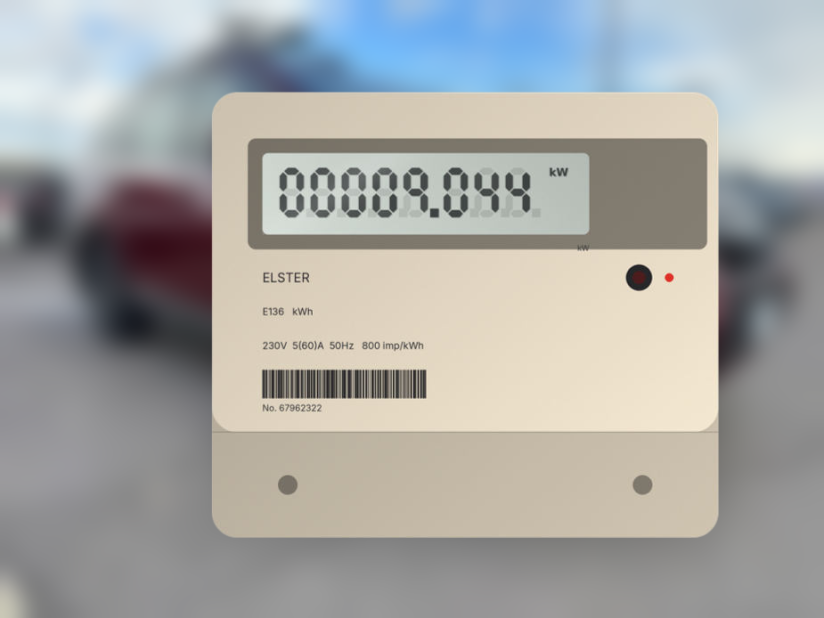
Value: 9.044 kW
